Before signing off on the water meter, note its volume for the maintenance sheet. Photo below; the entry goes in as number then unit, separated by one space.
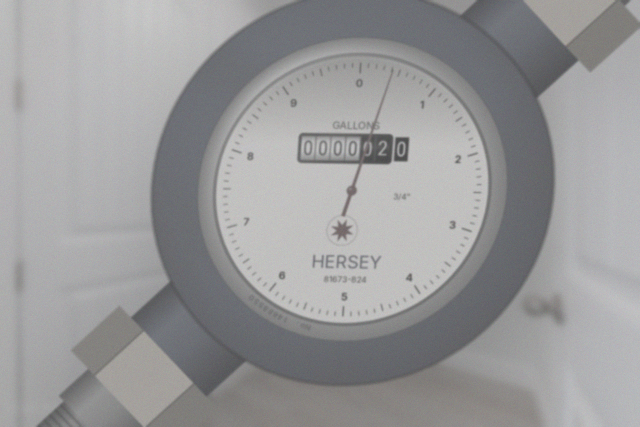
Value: 20.4 gal
